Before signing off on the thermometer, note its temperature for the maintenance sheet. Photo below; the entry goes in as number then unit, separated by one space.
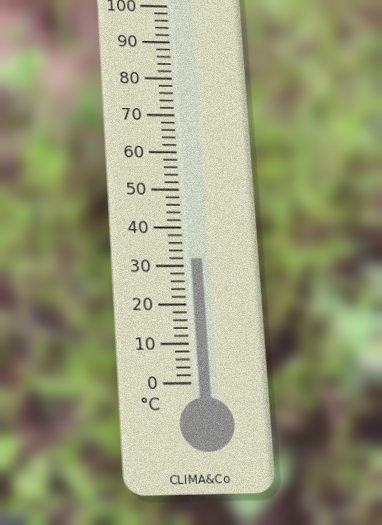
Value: 32 °C
